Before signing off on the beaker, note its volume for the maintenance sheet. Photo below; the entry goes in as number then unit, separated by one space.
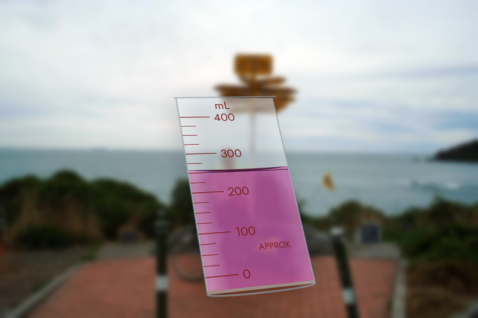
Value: 250 mL
